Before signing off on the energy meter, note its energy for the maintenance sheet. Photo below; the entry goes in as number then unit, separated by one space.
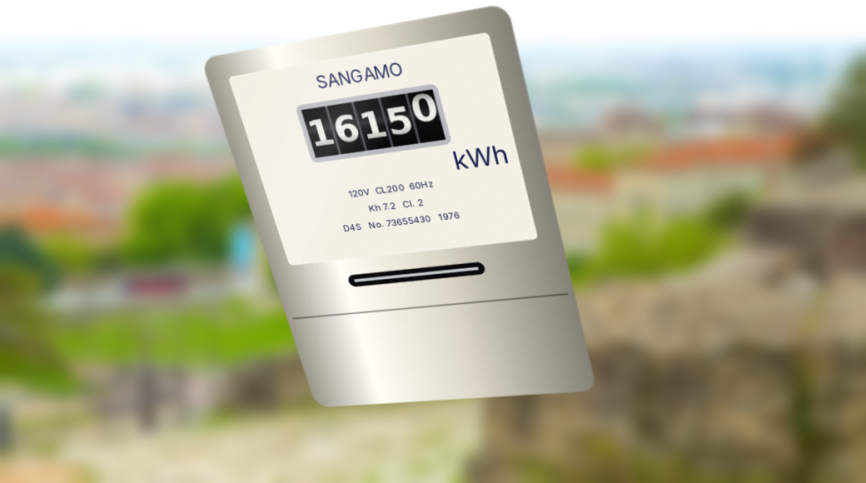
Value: 16150 kWh
